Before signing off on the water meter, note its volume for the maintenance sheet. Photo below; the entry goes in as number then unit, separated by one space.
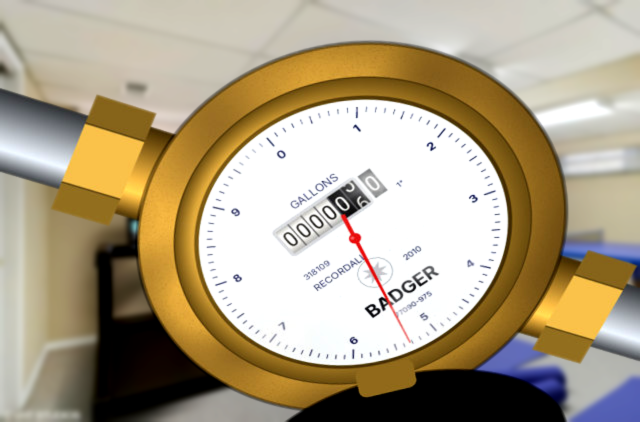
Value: 55.3 gal
